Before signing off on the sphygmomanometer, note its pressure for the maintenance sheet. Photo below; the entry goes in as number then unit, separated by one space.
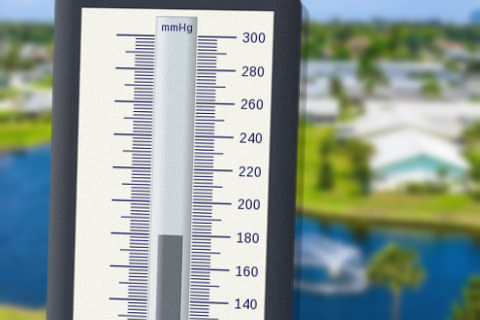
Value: 180 mmHg
